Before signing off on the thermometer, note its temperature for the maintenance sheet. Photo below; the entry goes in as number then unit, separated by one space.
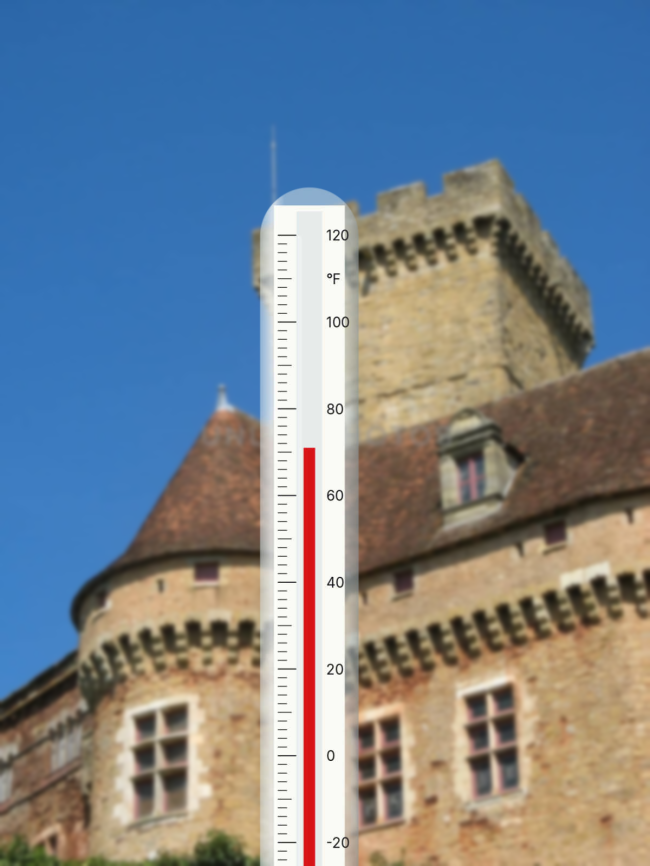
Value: 71 °F
